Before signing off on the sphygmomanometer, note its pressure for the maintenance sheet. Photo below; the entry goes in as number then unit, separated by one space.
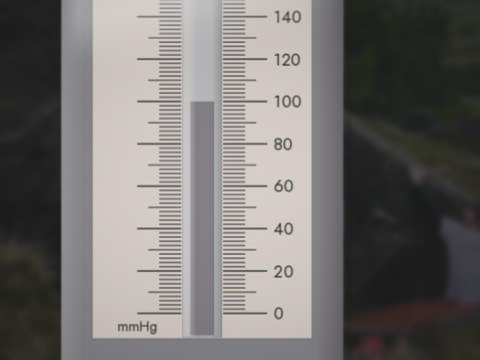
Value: 100 mmHg
